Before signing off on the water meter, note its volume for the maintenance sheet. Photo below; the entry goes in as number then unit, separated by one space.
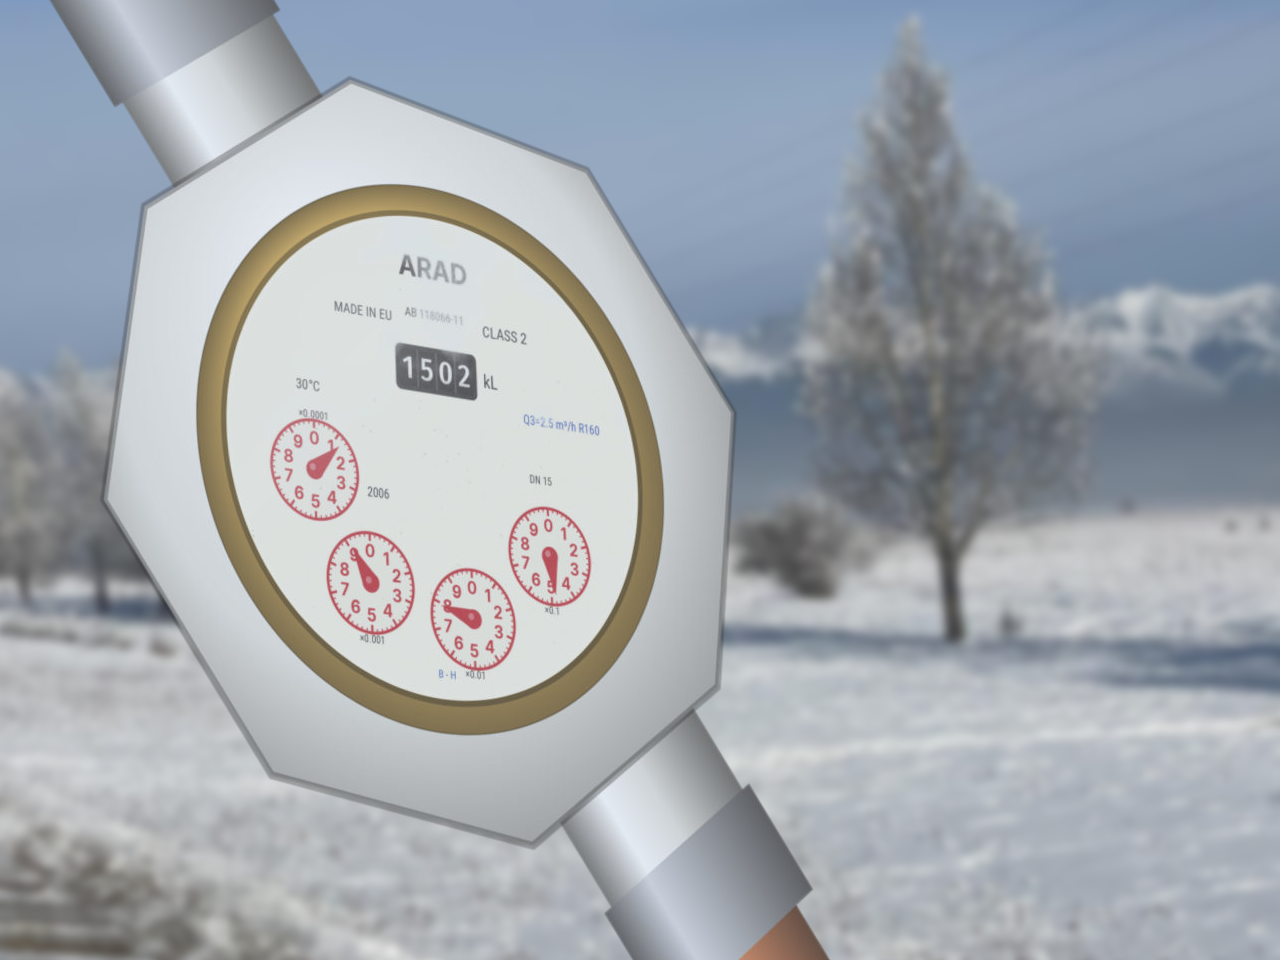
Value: 1502.4791 kL
